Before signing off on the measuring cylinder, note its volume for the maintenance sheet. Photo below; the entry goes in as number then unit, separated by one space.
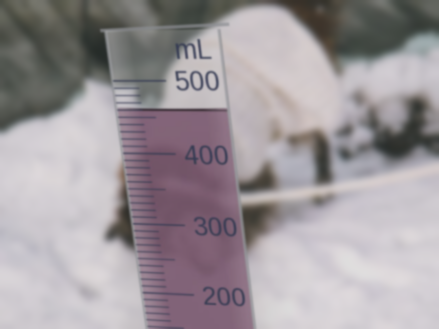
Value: 460 mL
